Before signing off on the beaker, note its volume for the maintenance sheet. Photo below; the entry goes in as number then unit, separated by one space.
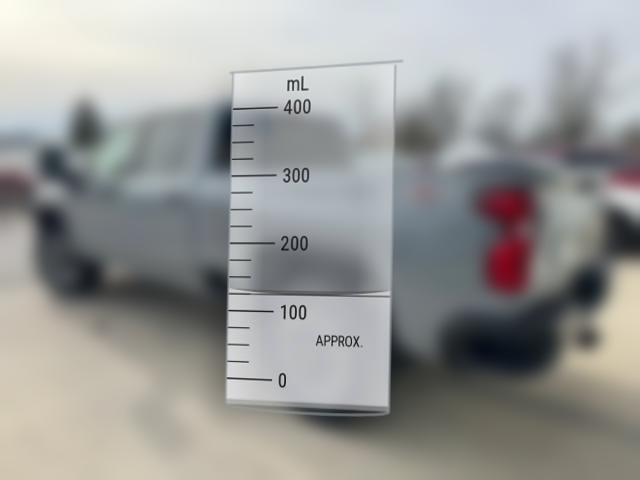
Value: 125 mL
